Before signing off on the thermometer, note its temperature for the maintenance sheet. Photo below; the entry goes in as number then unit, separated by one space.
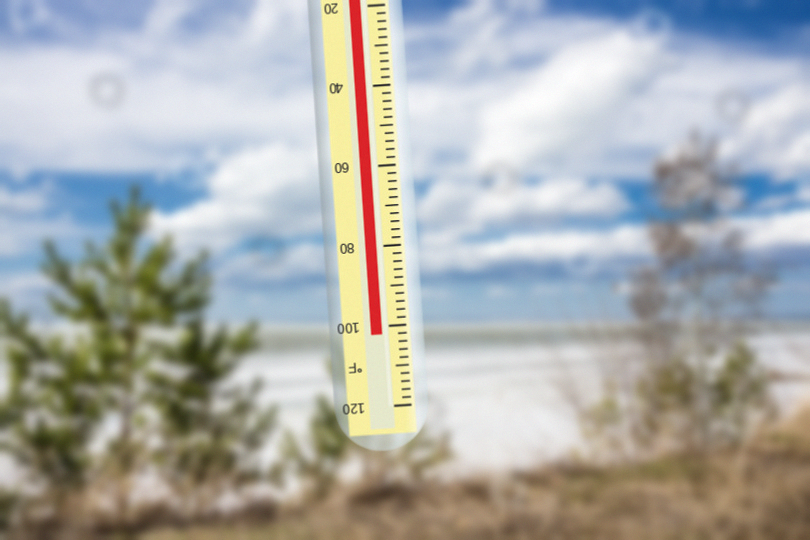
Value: 102 °F
